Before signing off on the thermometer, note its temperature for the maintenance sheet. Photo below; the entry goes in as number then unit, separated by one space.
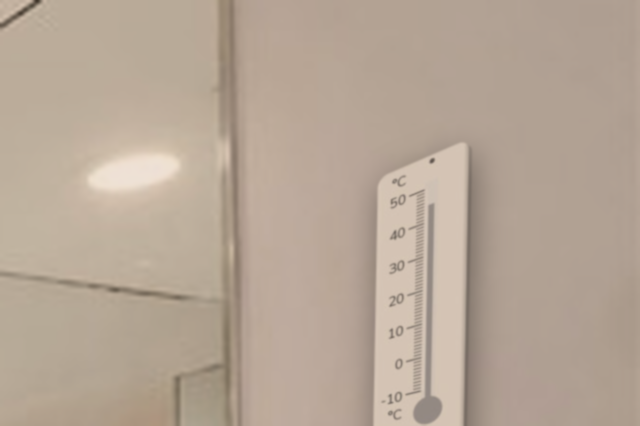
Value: 45 °C
